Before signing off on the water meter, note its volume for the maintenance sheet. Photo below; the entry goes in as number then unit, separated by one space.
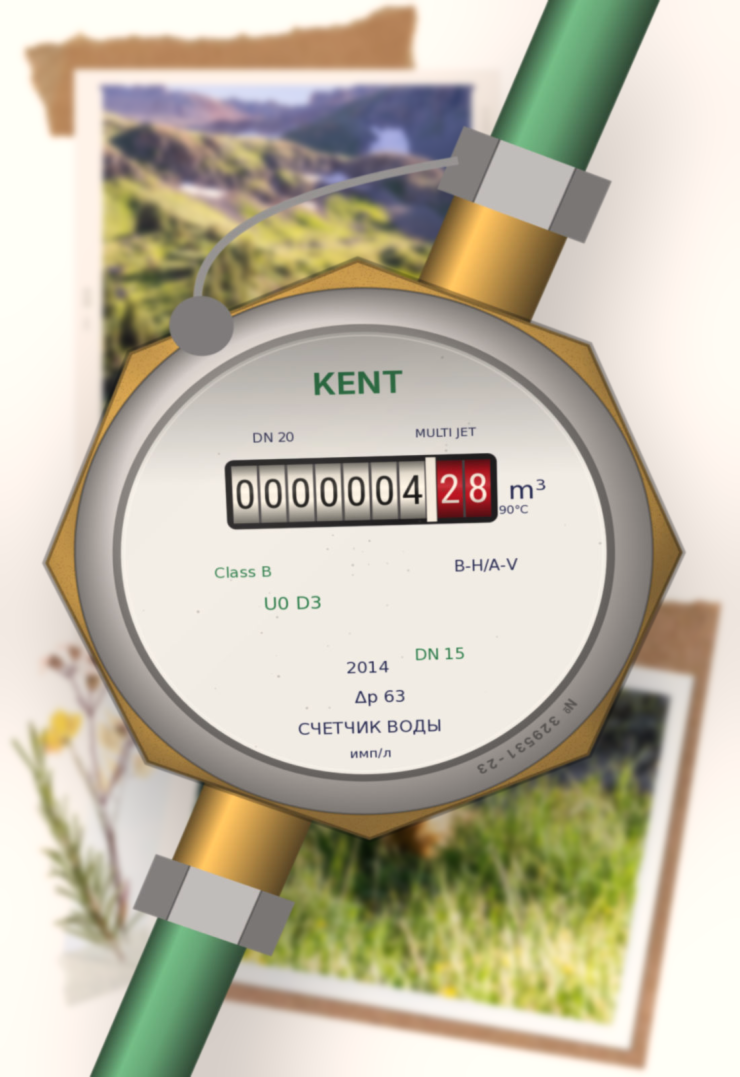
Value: 4.28 m³
